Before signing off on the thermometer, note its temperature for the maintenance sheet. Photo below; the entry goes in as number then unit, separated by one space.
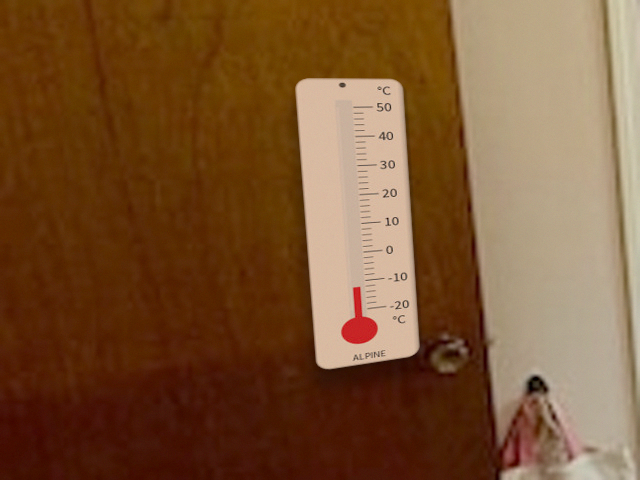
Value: -12 °C
